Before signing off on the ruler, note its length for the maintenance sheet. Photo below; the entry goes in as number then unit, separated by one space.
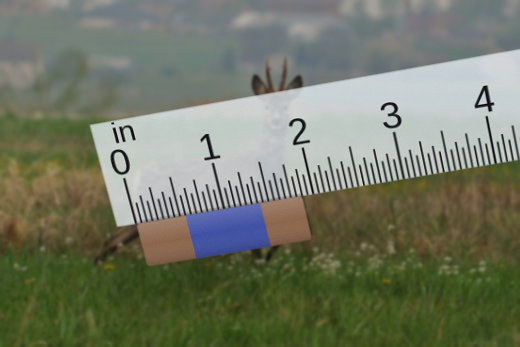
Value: 1.875 in
